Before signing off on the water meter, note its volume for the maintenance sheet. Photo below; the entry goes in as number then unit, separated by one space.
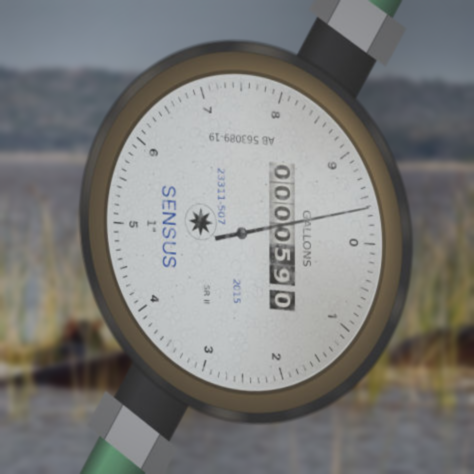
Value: 589.6 gal
